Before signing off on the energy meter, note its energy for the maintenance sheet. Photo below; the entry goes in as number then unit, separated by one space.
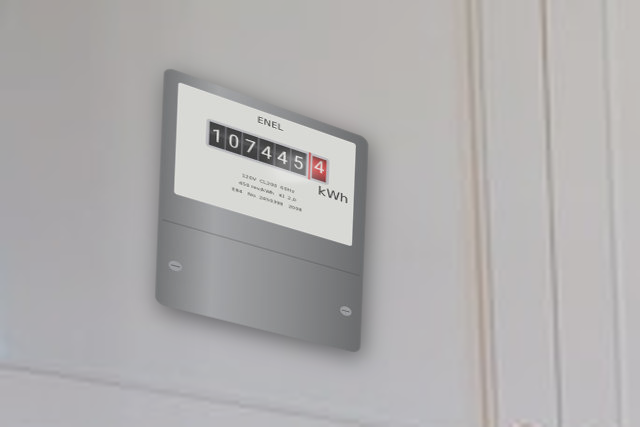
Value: 107445.4 kWh
